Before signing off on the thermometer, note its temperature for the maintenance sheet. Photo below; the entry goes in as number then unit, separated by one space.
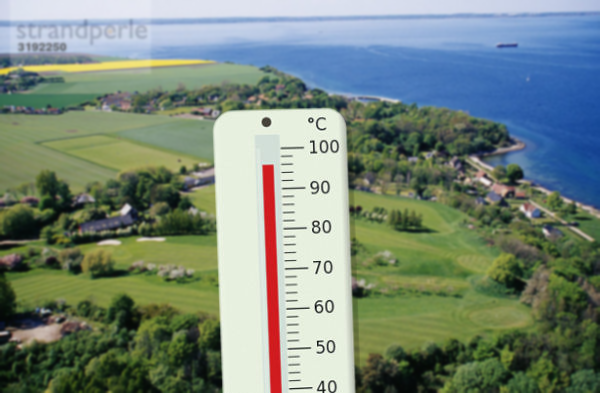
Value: 96 °C
